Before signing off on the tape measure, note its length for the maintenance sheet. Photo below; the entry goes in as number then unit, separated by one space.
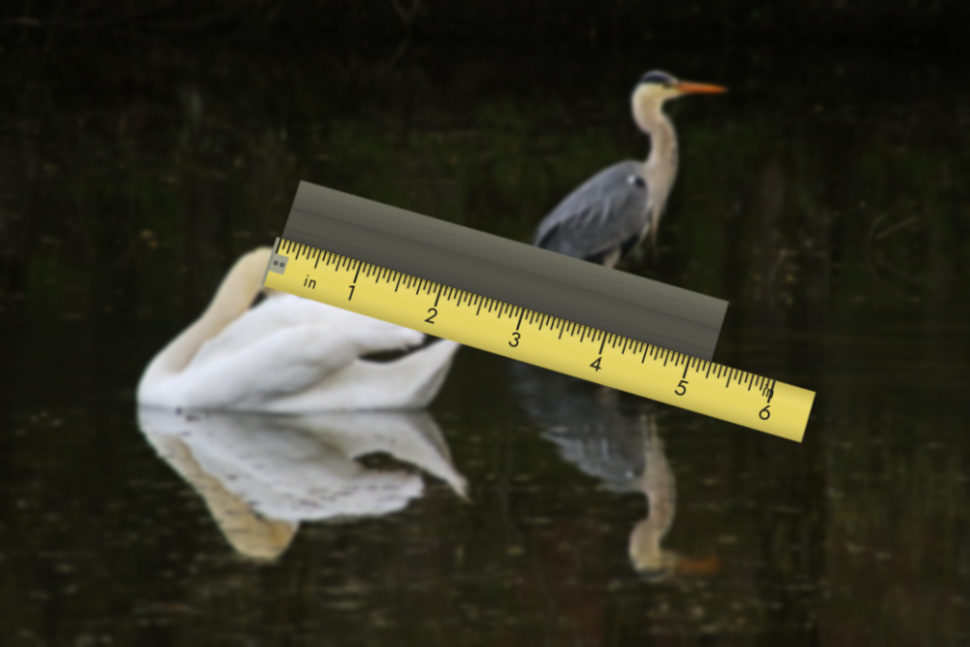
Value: 5.25 in
